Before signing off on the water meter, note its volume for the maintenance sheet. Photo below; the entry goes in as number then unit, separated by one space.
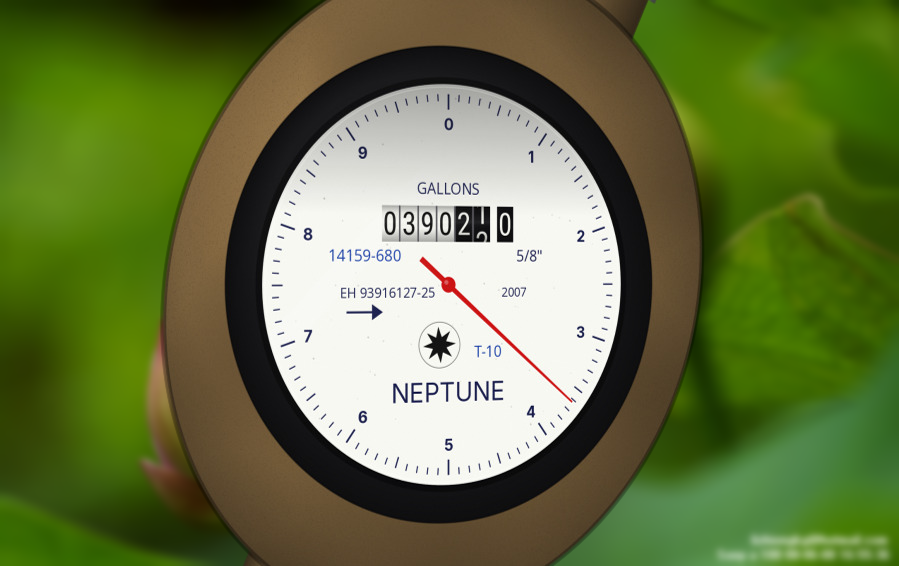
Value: 390213.6 gal
